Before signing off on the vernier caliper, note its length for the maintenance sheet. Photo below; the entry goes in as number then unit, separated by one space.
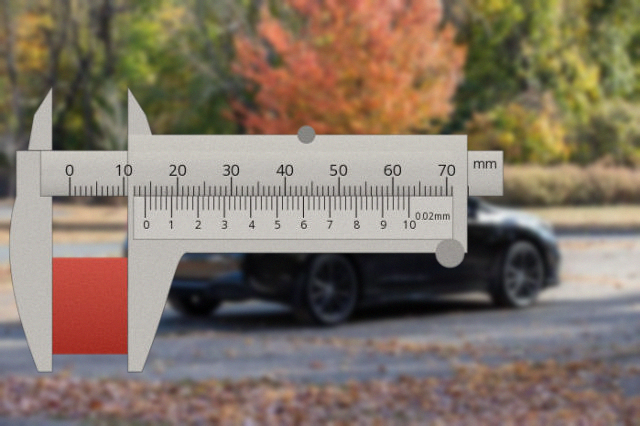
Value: 14.0 mm
